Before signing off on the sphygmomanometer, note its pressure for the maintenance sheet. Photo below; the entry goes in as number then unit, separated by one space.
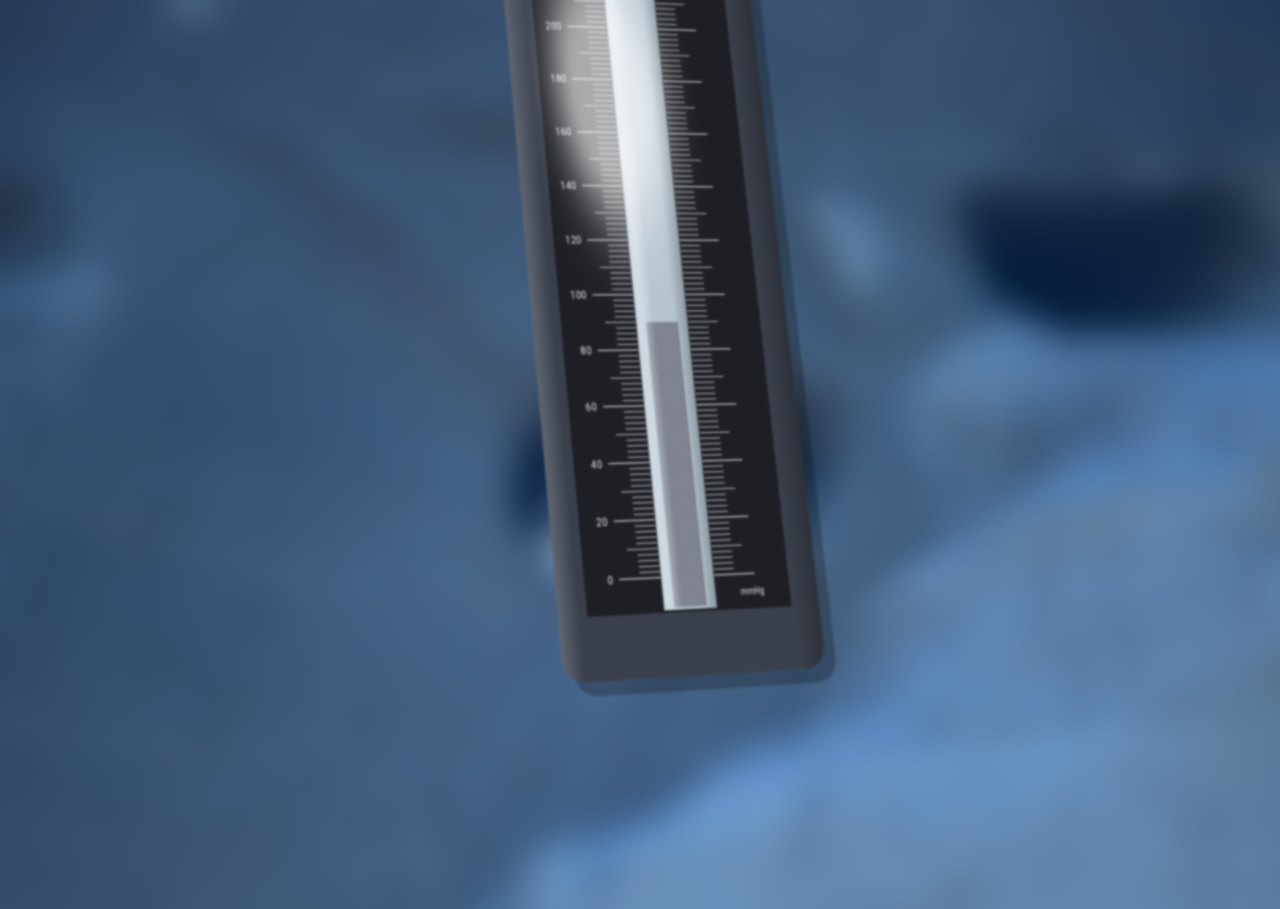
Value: 90 mmHg
